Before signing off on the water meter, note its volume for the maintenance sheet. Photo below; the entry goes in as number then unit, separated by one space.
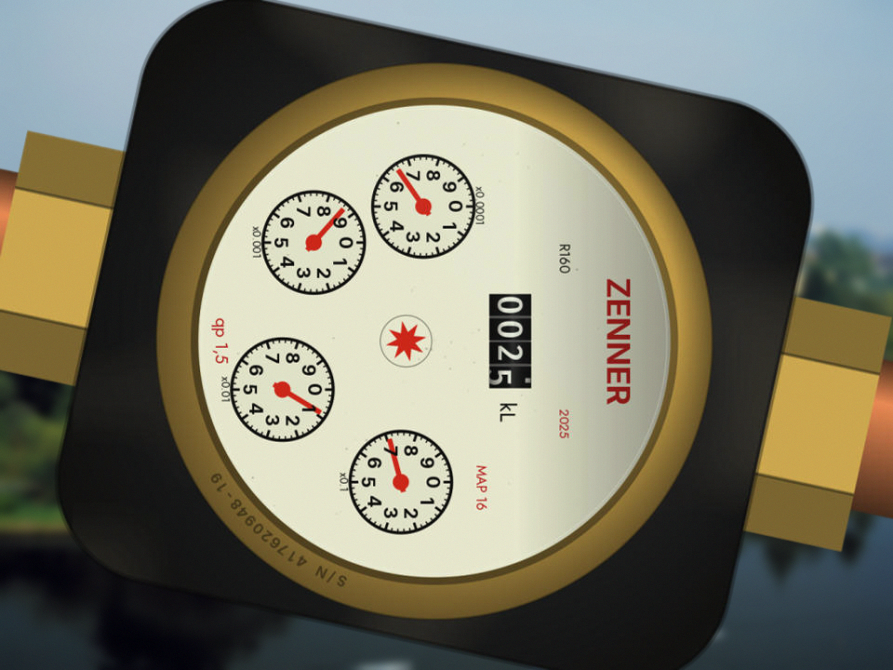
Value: 24.7086 kL
